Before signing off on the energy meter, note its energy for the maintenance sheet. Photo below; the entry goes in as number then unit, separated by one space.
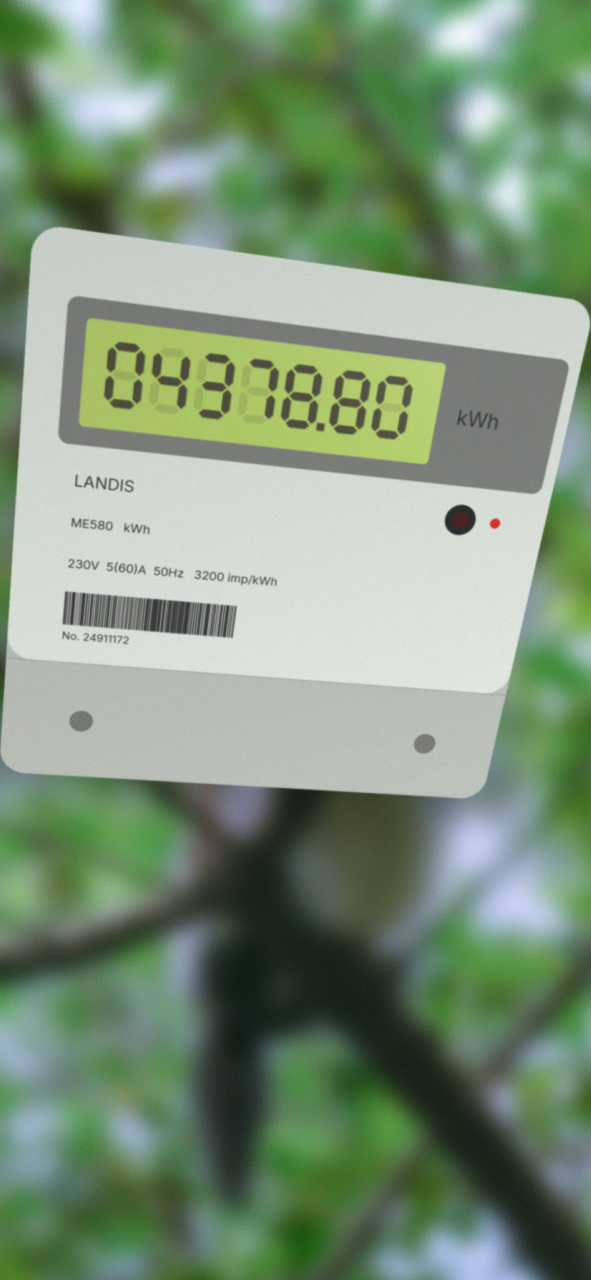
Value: 4378.80 kWh
